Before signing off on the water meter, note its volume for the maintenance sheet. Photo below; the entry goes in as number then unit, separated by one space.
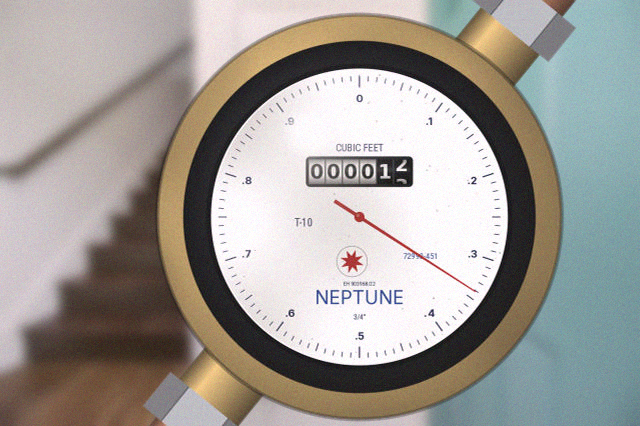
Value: 12.34 ft³
